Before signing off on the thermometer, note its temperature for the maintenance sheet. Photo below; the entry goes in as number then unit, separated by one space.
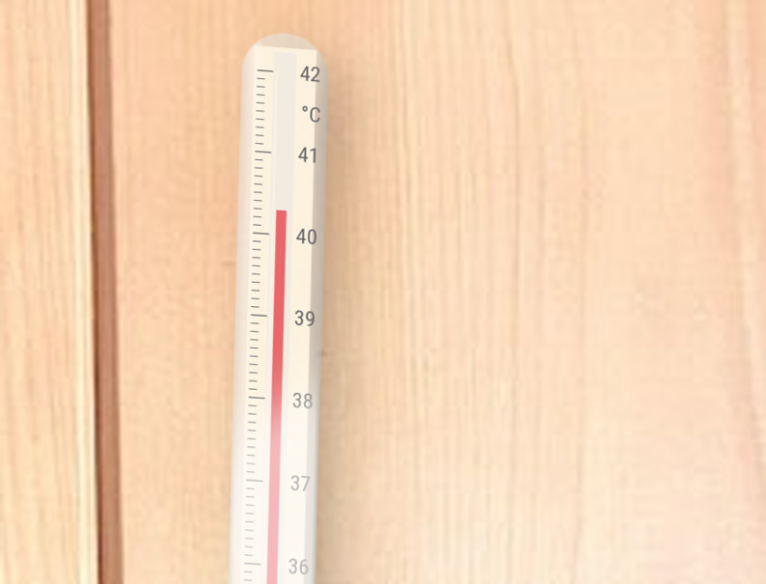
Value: 40.3 °C
